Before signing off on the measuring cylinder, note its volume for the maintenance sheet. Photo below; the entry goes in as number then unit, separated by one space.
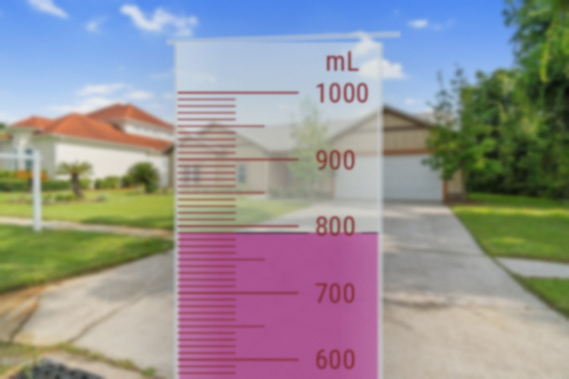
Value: 790 mL
